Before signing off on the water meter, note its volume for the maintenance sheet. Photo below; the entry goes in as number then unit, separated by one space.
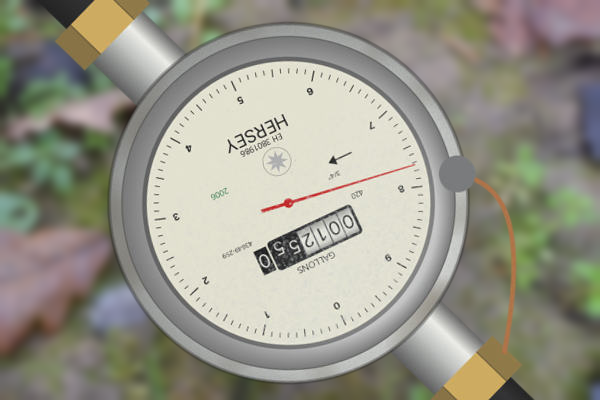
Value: 12547.7 gal
